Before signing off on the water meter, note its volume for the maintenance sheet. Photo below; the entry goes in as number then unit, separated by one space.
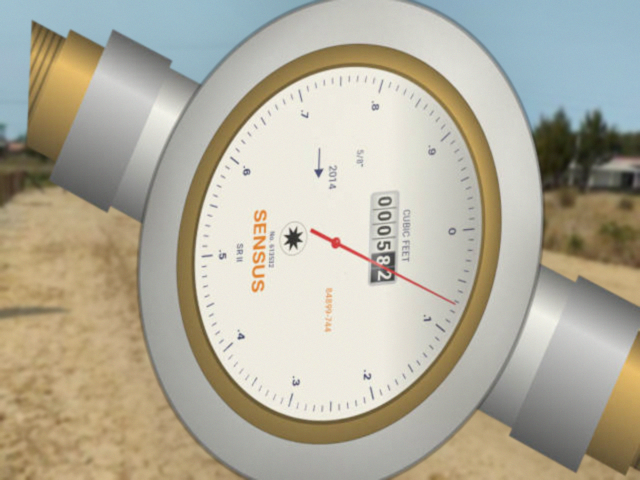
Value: 582.07 ft³
